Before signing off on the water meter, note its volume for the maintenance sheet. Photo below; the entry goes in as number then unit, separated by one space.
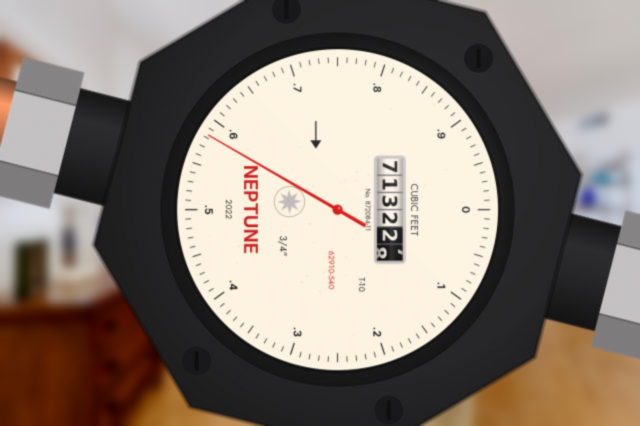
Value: 713227.58 ft³
